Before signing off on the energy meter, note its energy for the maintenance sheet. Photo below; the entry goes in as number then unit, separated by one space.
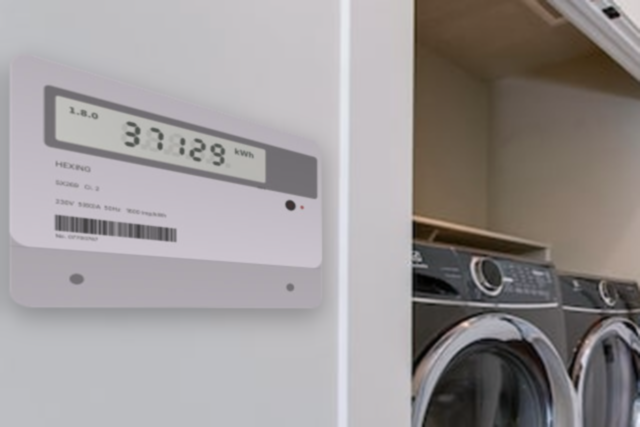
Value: 37129 kWh
